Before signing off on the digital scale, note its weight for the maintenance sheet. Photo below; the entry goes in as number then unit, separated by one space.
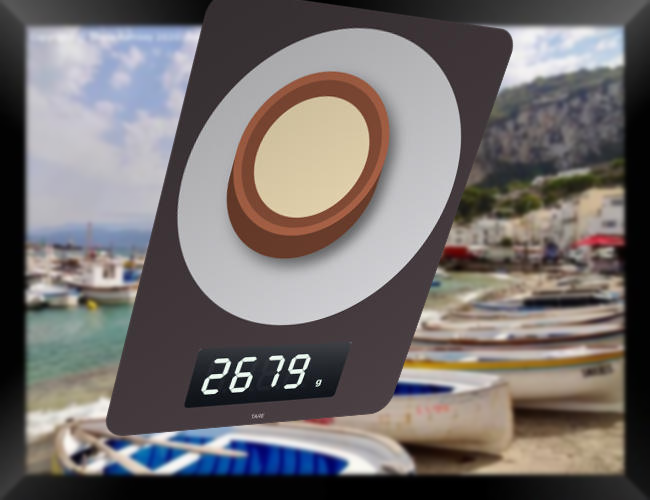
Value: 2679 g
